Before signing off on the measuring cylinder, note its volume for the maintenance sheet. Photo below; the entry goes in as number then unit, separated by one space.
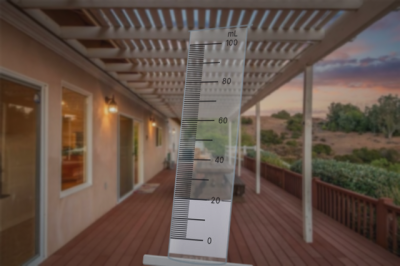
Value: 20 mL
